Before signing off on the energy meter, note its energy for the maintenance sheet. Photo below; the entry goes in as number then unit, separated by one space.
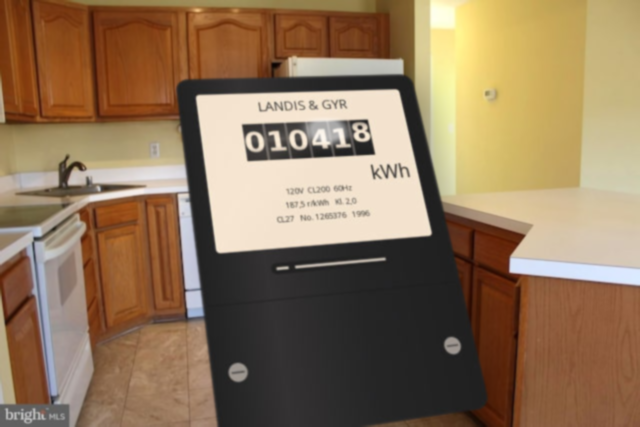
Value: 10418 kWh
